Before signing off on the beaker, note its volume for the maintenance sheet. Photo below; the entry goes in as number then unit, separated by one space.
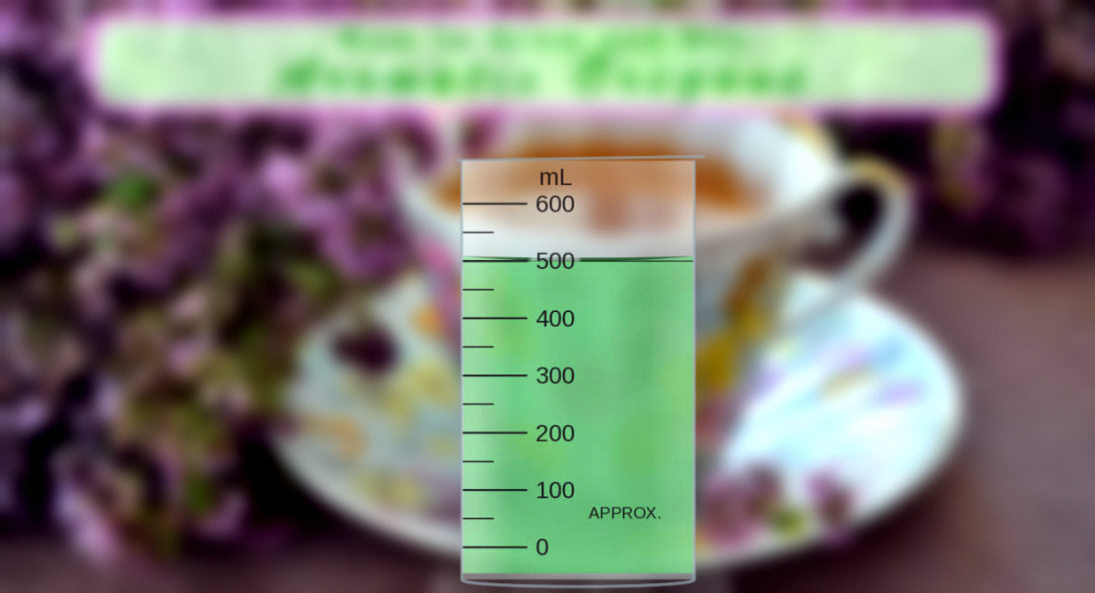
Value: 500 mL
